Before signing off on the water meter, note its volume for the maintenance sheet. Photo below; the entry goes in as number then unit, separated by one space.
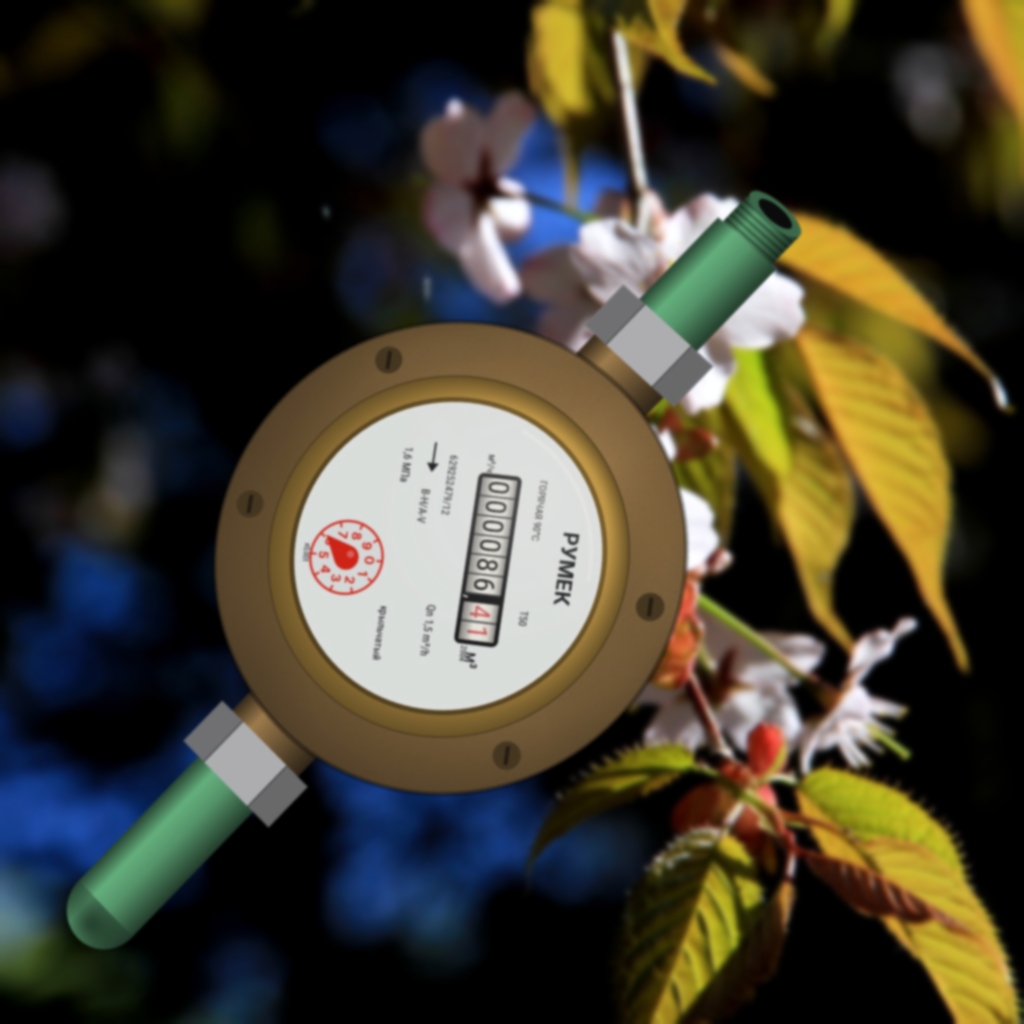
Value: 86.416 m³
